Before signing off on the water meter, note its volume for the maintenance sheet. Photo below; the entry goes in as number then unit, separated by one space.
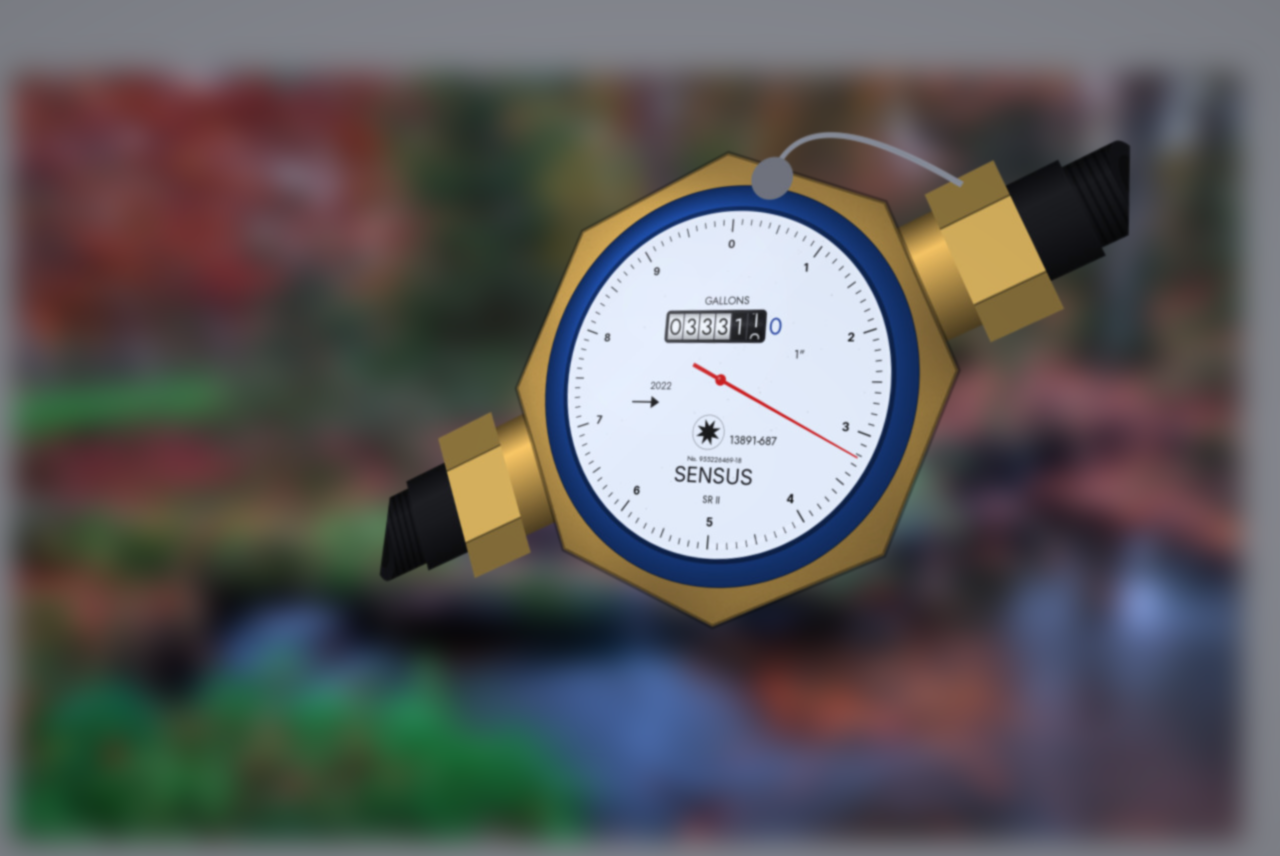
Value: 333113.2 gal
